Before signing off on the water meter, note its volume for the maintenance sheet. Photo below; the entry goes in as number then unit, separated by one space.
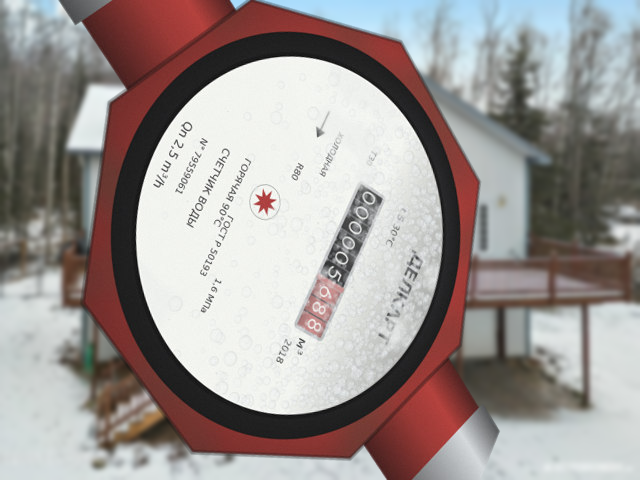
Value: 5.688 m³
